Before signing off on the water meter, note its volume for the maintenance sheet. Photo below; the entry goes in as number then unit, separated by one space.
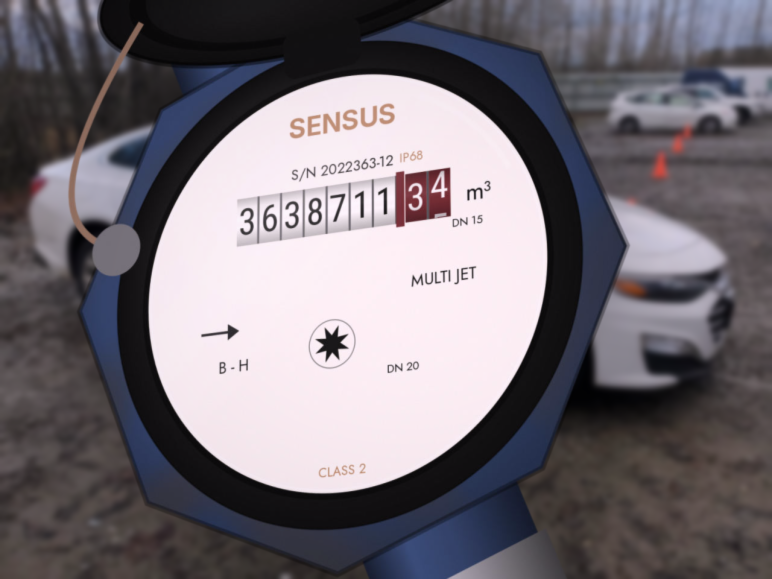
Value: 3638711.34 m³
